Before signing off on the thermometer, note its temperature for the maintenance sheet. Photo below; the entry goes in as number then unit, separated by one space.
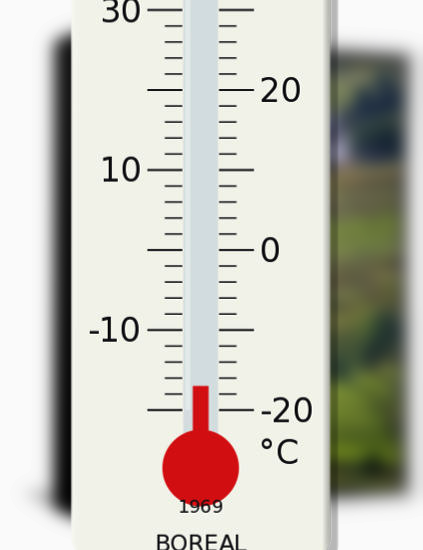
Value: -17 °C
